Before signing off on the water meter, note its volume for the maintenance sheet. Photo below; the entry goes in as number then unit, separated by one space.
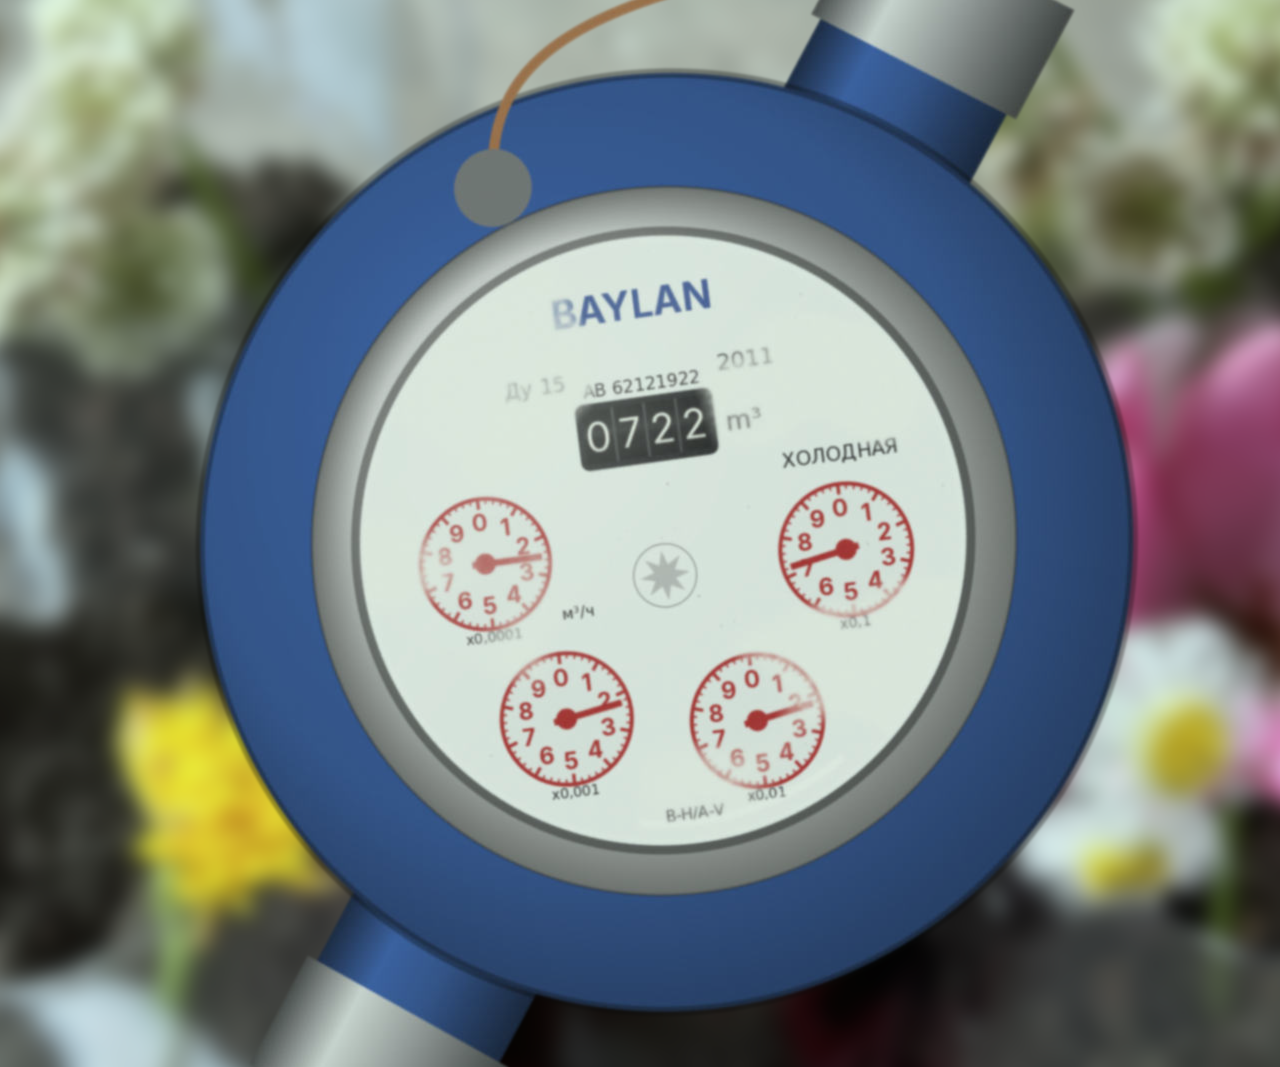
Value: 722.7222 m³
